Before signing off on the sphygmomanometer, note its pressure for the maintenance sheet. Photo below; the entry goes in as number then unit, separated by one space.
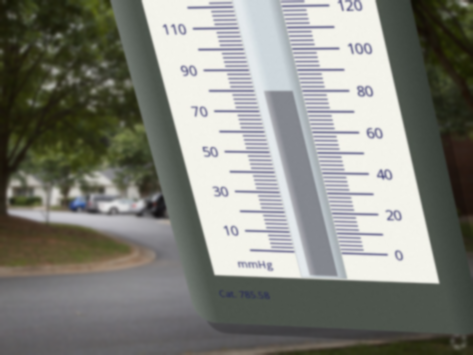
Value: 80 mmHg
